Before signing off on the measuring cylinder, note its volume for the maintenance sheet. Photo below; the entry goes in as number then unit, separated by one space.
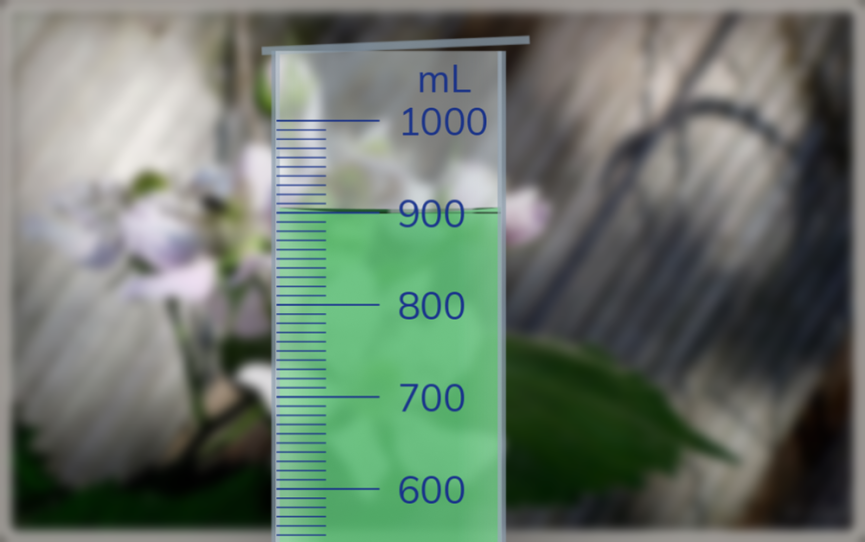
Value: 900 mL
